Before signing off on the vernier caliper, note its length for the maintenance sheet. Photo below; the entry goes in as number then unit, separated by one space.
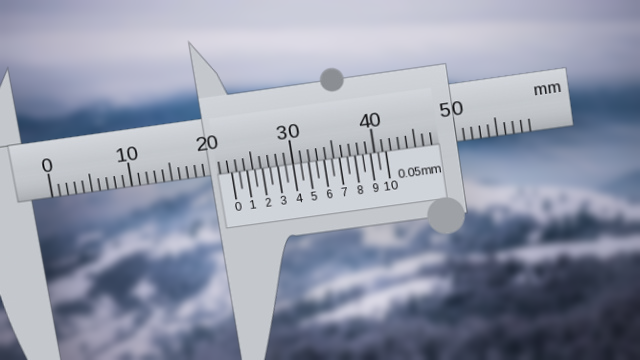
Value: 22.4 mm
